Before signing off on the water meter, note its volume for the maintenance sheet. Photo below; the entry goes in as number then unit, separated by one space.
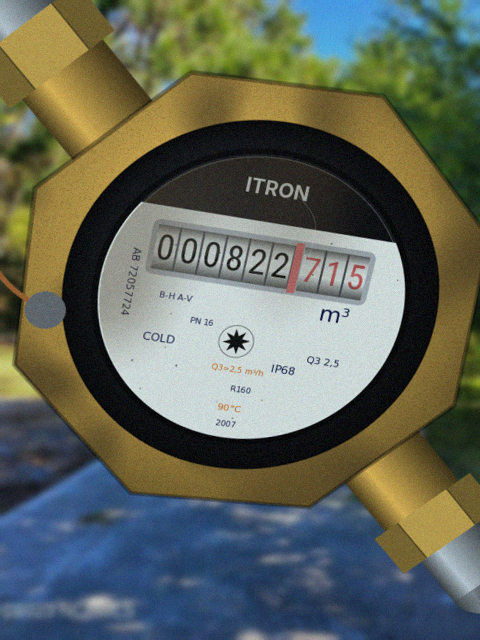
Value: 822.715 m³
